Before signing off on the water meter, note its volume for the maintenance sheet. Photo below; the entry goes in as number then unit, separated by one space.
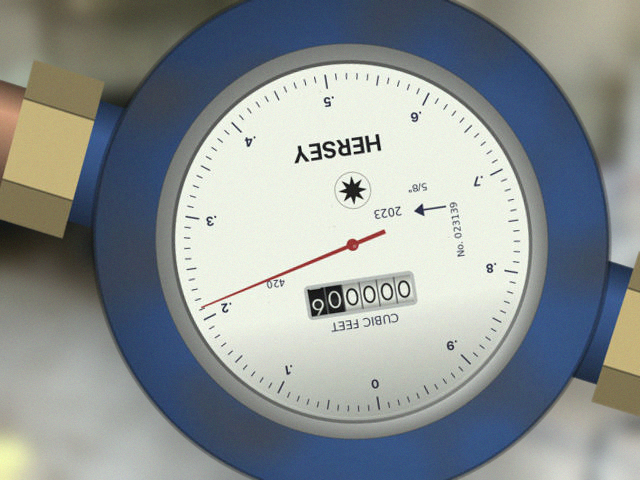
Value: 6.21 ft³
